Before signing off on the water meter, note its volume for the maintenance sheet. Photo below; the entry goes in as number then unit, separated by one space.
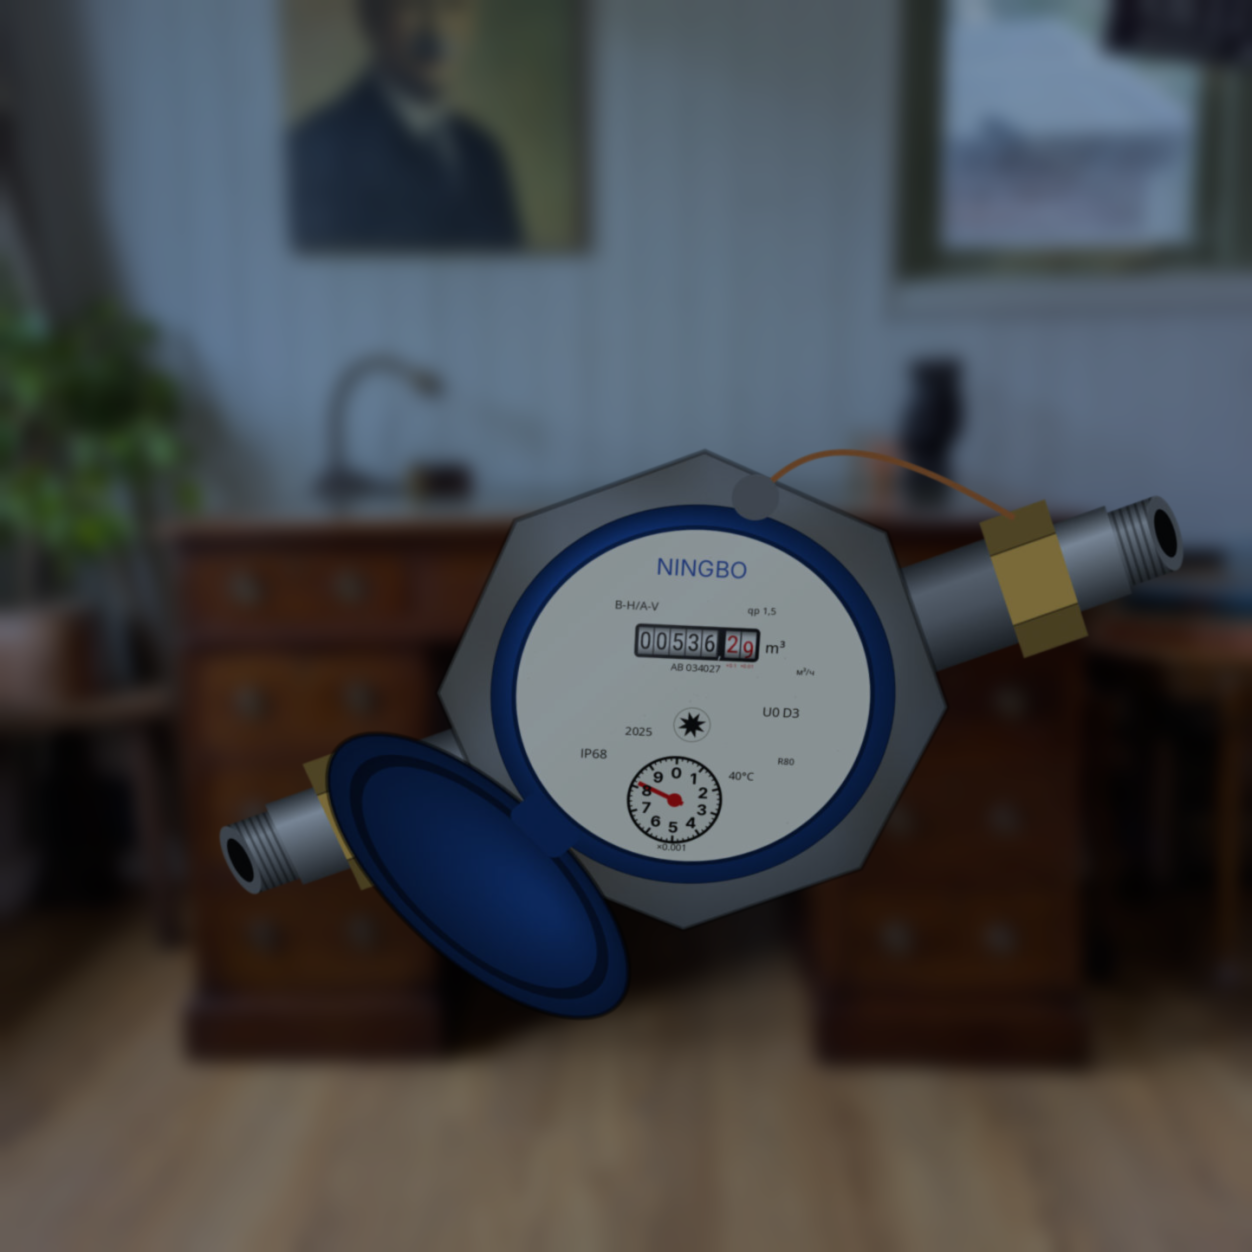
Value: 536.288 m³
